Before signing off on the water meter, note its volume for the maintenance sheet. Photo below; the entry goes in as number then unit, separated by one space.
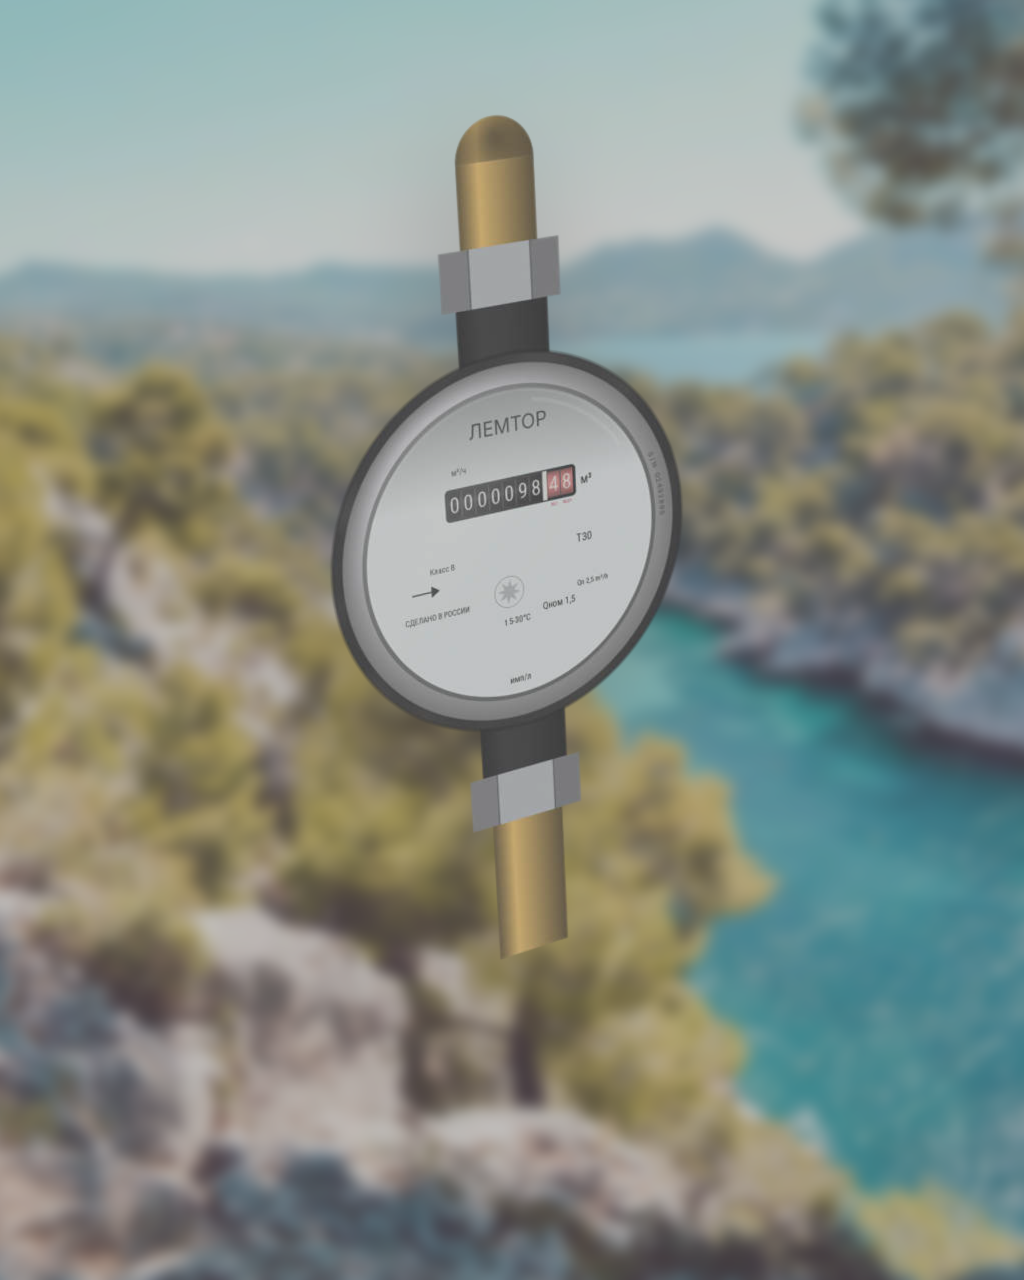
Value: 98.48 m³
